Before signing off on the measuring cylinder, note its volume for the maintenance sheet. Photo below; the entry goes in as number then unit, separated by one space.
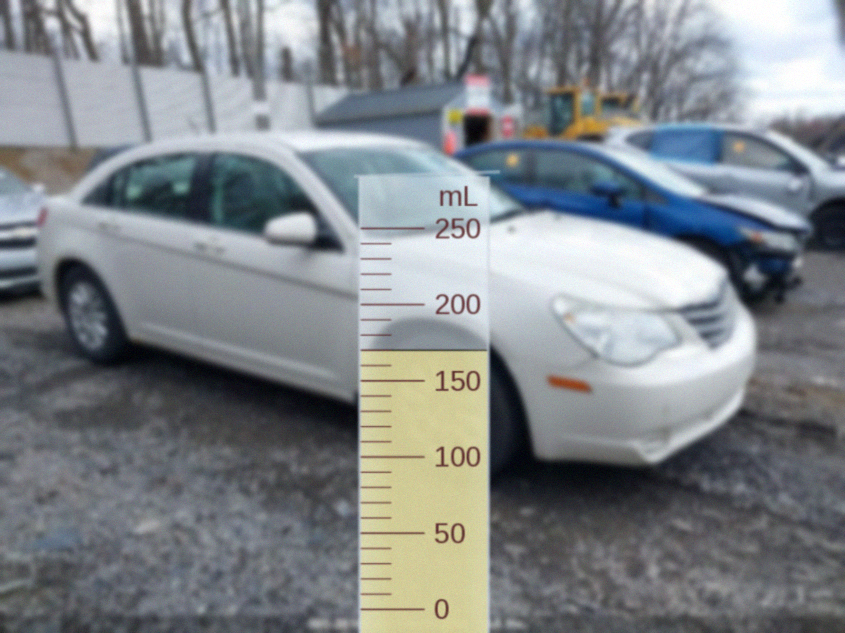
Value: 170 mL
